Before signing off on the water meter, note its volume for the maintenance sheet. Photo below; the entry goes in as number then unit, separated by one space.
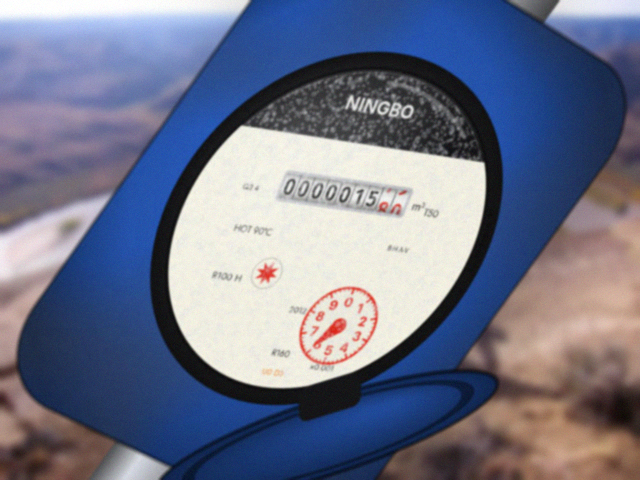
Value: 15.796 m³
